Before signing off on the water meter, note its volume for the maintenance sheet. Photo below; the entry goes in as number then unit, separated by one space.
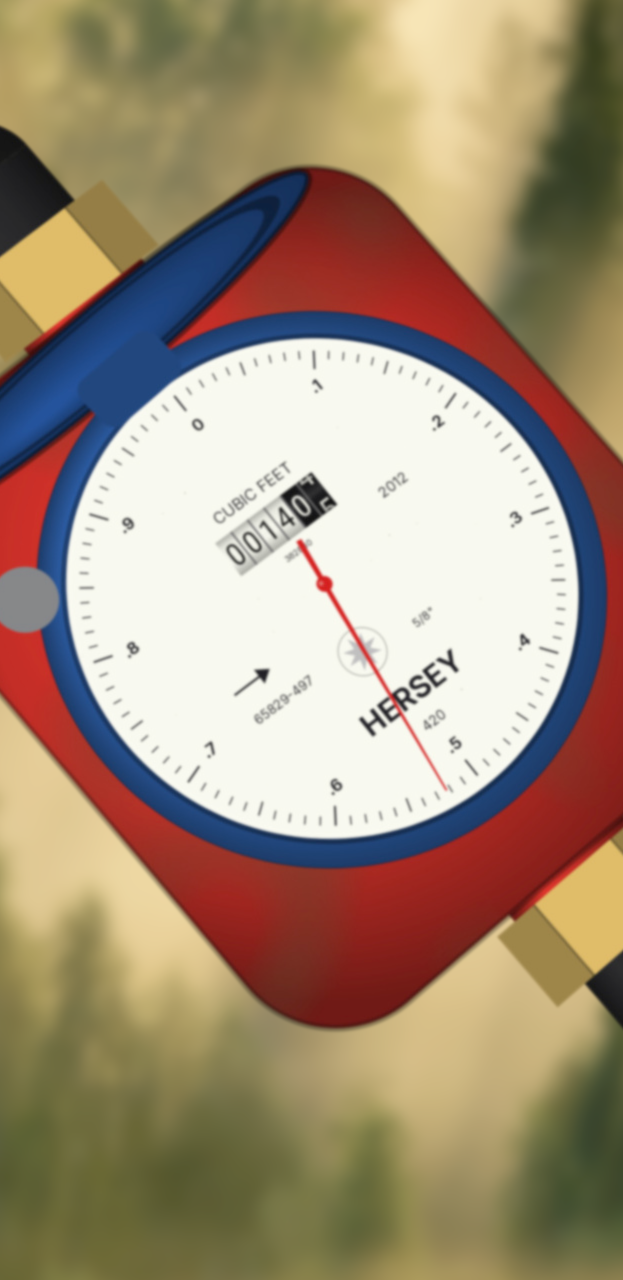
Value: 1404.52 ft³
